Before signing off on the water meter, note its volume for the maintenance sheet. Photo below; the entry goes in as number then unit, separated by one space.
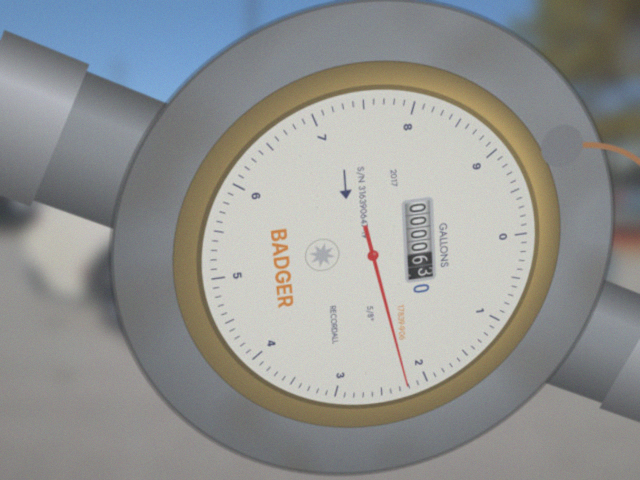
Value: 632.2 gal
